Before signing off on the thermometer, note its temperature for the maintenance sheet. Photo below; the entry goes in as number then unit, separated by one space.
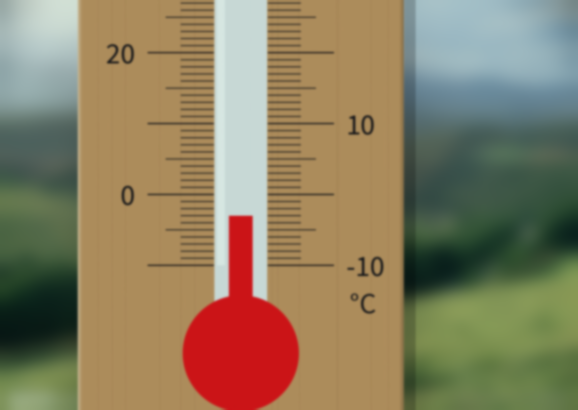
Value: -3 °C
